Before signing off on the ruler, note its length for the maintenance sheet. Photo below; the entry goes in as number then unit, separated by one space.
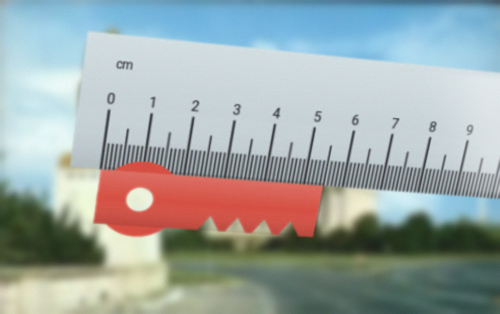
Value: 5.5 cm
